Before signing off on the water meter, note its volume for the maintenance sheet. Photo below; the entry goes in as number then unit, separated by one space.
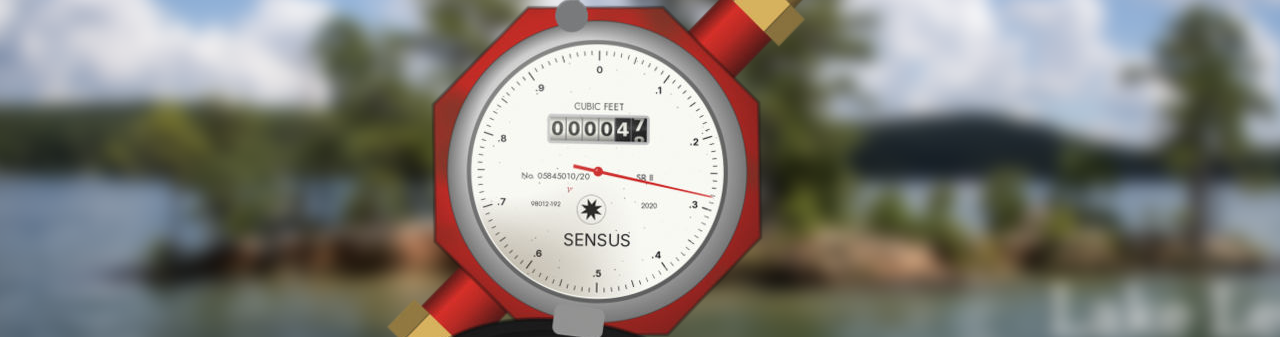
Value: 47.28 ft³
